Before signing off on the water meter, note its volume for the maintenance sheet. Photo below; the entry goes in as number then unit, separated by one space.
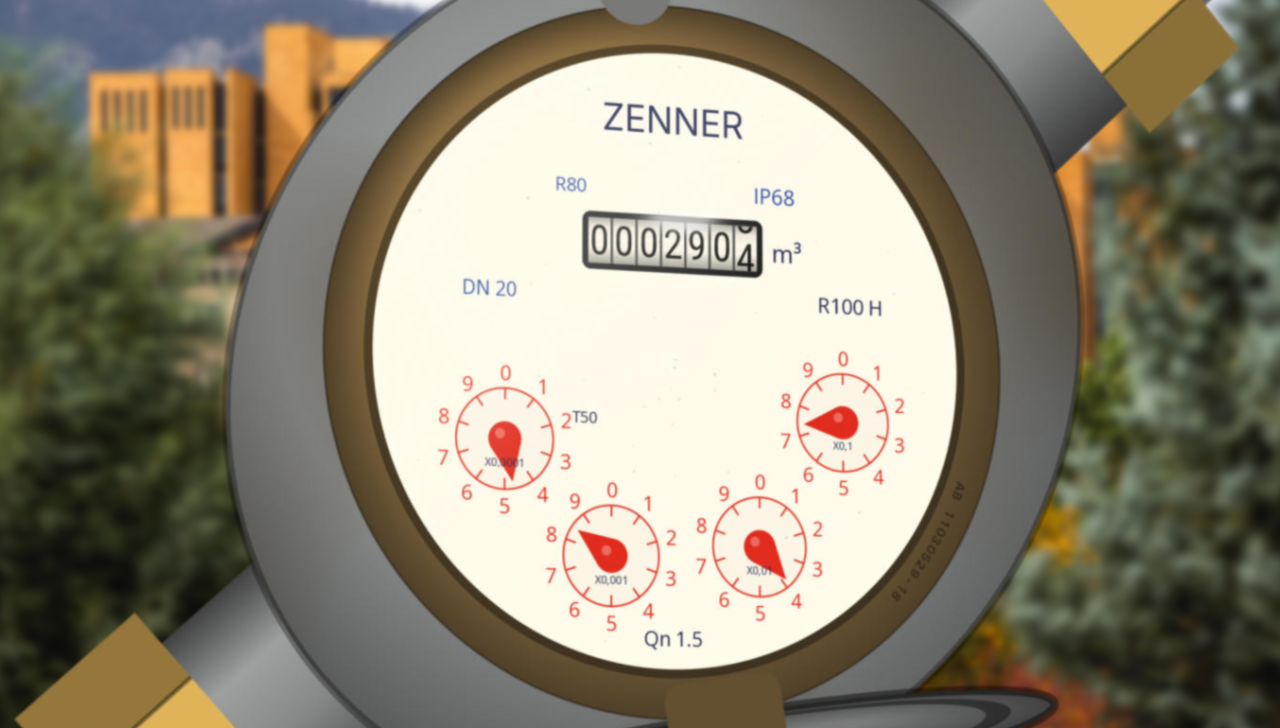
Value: 2903.7384 m³
